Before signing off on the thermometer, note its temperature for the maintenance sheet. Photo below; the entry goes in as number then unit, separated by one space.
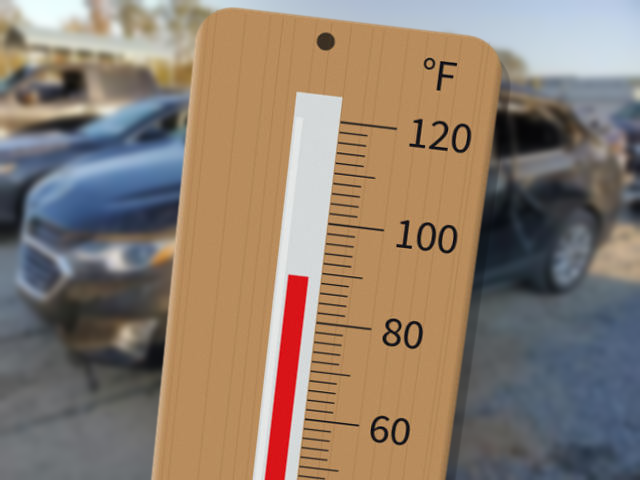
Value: 89 °F
